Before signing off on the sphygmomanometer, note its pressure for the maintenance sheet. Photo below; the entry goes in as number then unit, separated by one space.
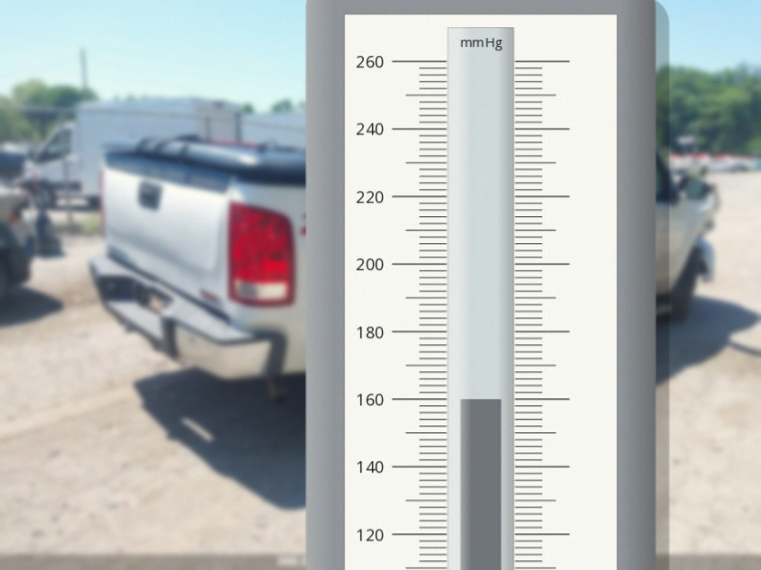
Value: 160 mmHg
